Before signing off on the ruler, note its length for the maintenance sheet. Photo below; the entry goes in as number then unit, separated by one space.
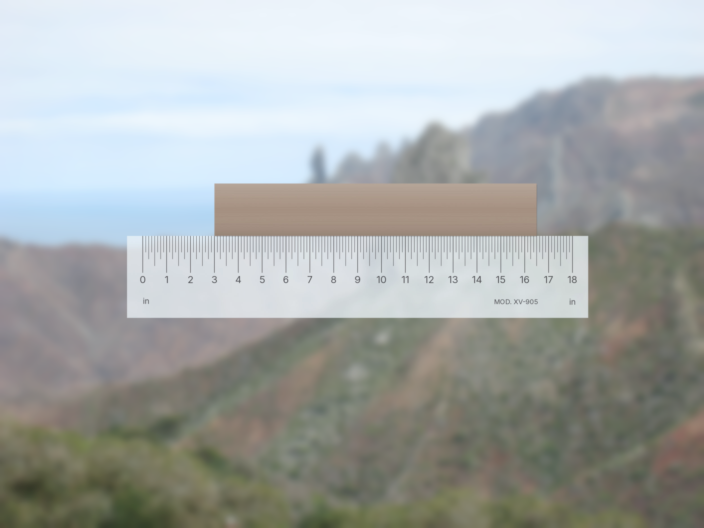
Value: 13.5 in
